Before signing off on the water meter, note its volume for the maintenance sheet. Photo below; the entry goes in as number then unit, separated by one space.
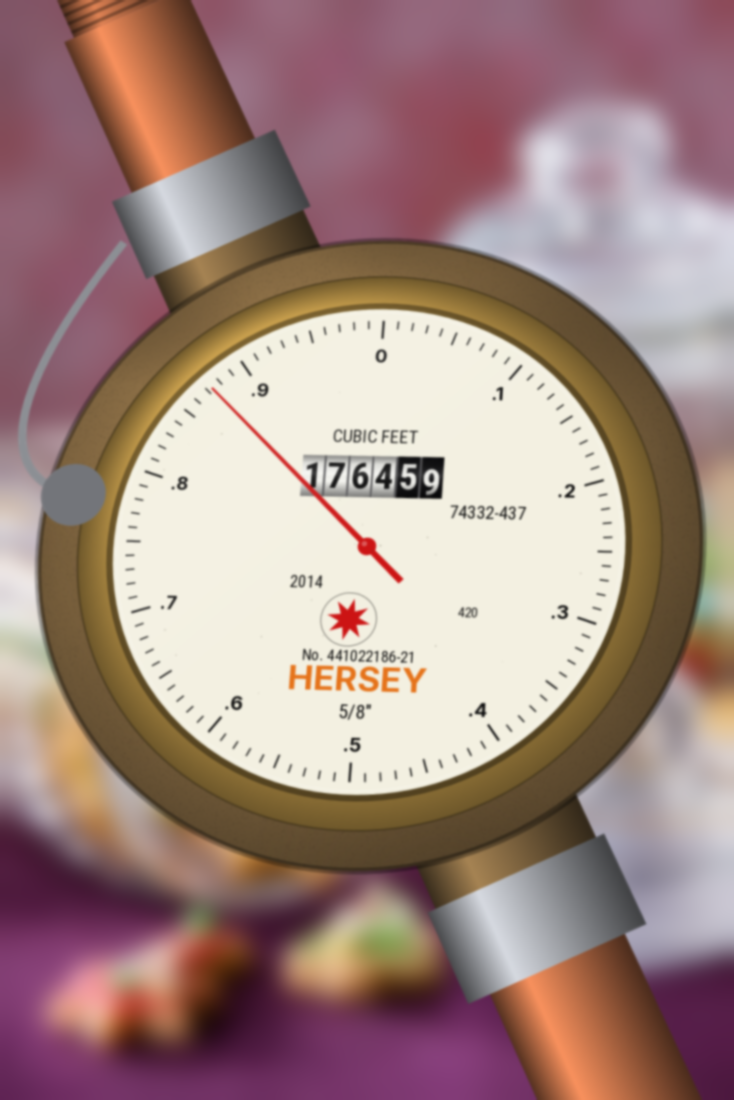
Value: 176458.87 ft³
